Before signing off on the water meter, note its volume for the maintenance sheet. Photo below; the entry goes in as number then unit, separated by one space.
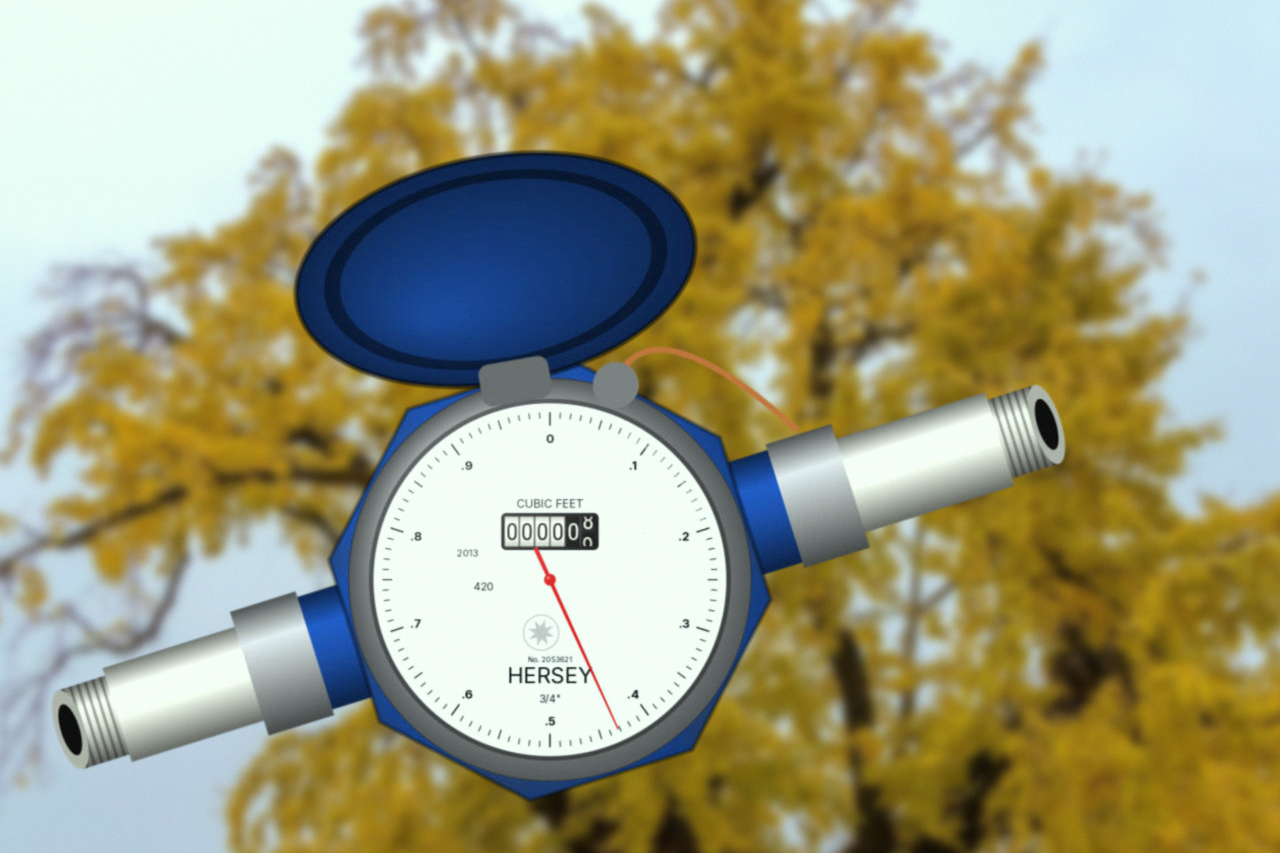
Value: 8.43 ft³
